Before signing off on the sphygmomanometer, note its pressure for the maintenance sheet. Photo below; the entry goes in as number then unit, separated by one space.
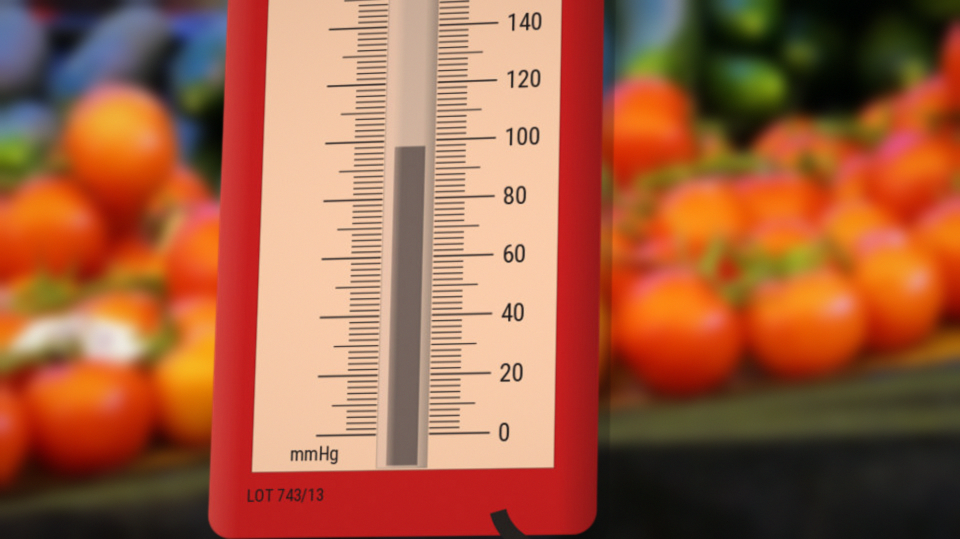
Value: 98 mmHg
